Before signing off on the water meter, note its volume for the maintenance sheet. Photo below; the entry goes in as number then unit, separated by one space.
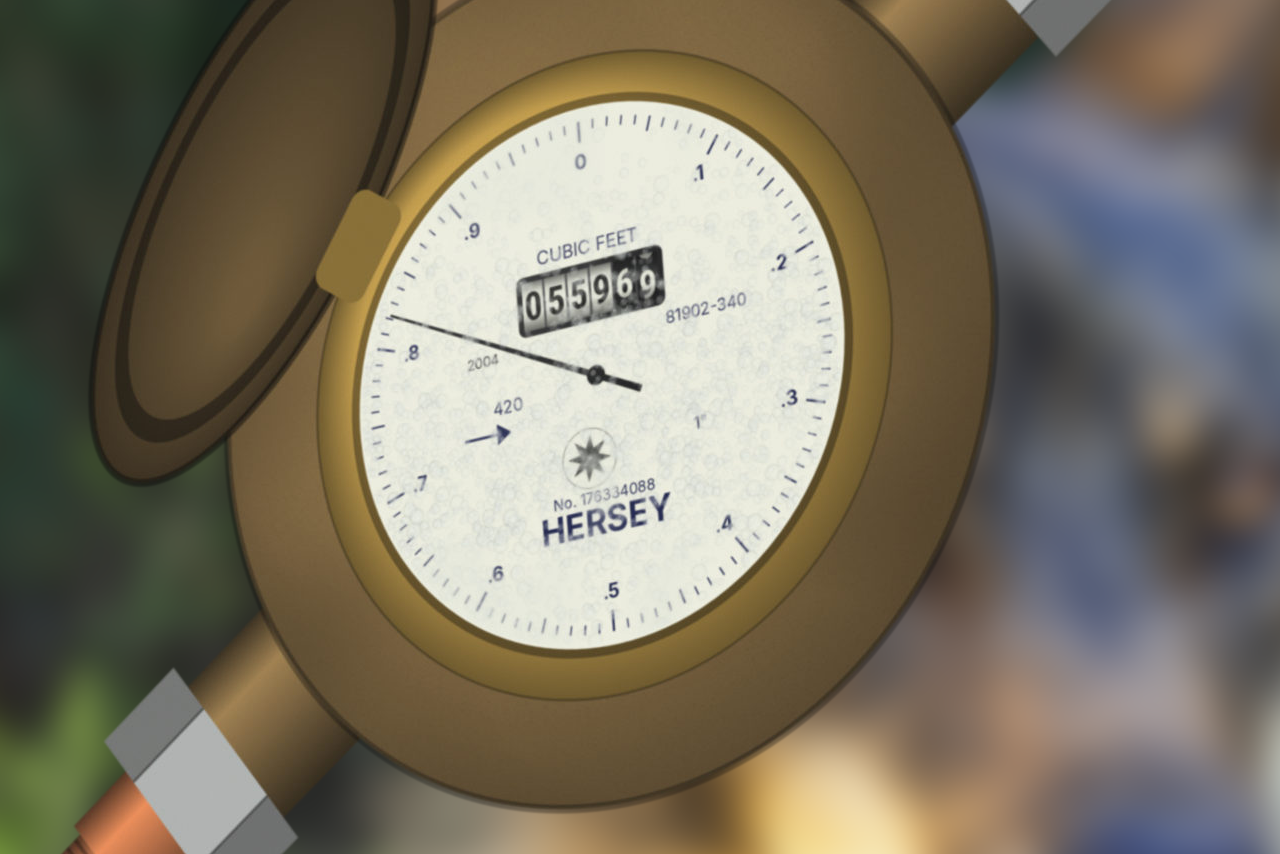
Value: 55968.82 ft³
